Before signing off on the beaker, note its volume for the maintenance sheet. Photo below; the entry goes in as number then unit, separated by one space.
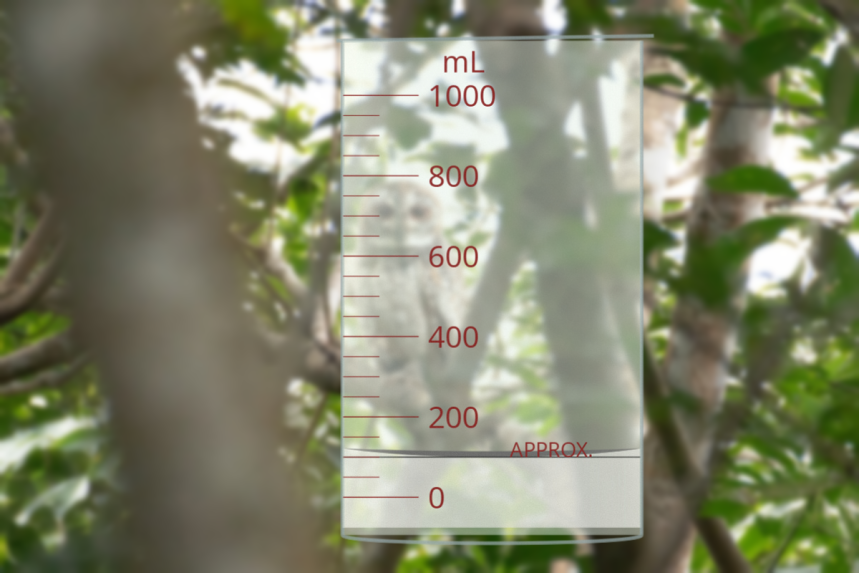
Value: 100 mL
